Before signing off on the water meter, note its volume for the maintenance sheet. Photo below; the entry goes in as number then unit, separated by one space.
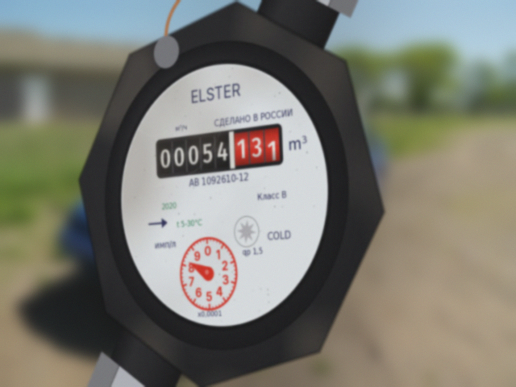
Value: 54.1308 m³
